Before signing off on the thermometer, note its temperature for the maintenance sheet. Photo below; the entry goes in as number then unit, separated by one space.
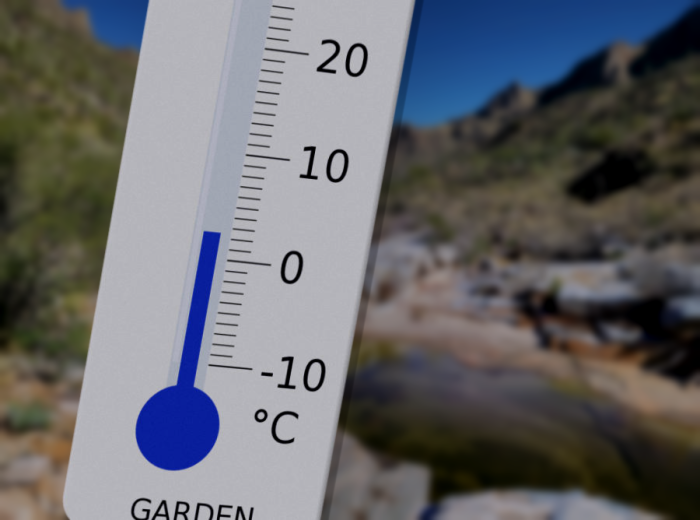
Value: 2.5 °C
